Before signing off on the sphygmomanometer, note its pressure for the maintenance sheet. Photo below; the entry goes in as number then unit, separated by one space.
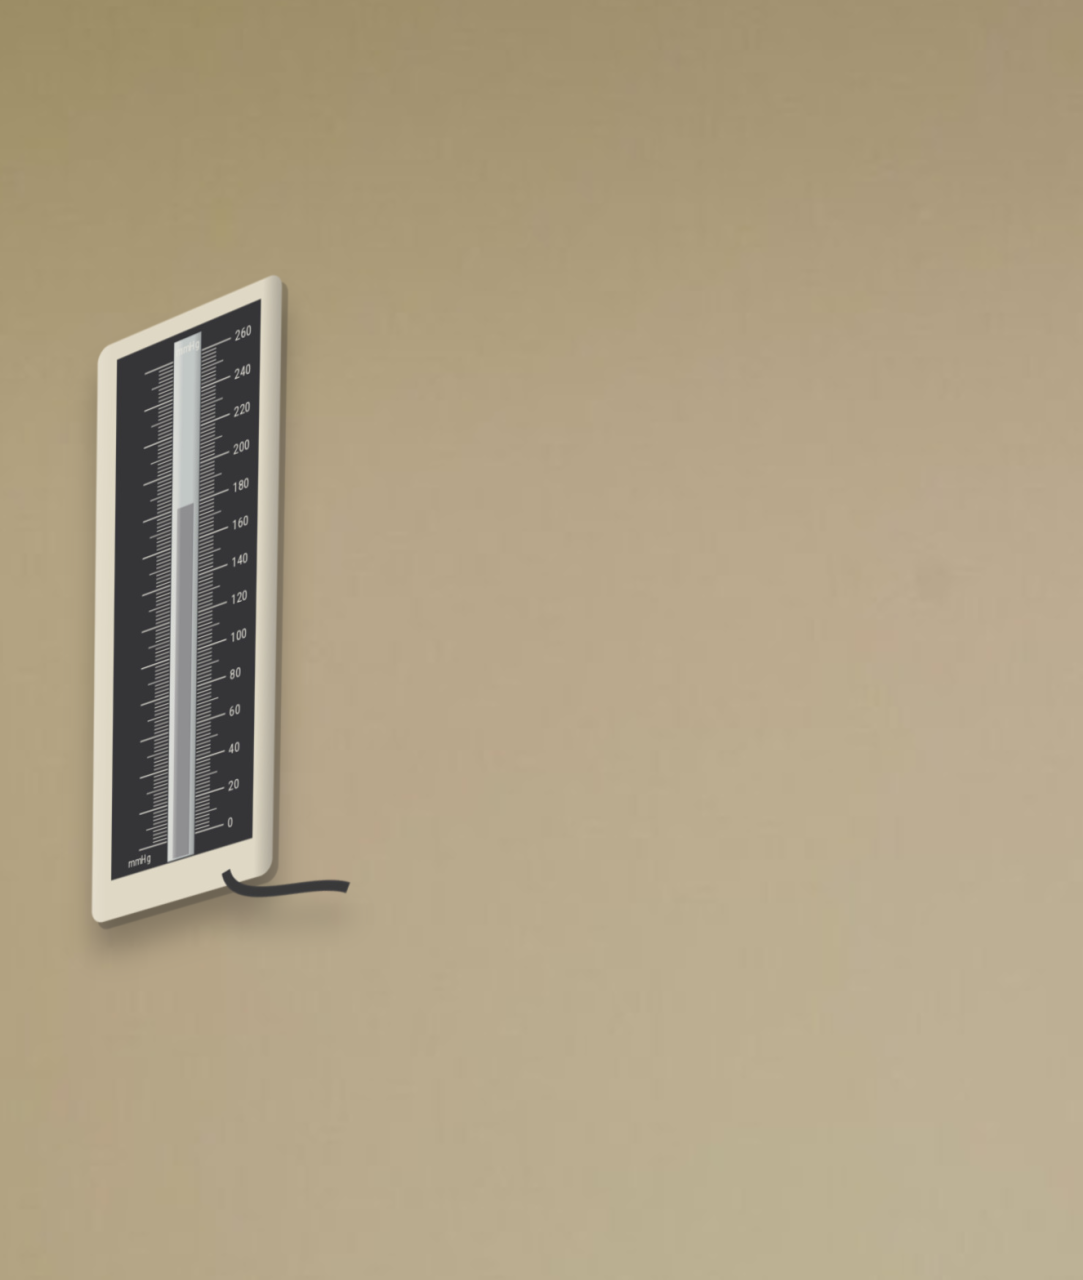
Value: 180 mmHg
